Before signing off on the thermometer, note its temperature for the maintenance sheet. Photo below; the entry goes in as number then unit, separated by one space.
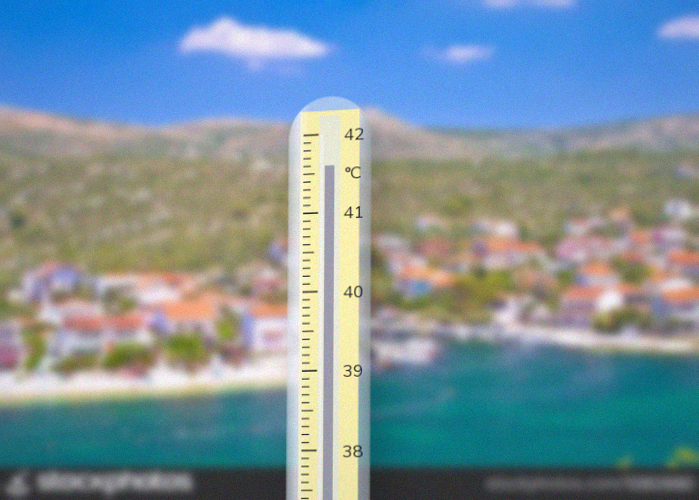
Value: 41.6 °C
